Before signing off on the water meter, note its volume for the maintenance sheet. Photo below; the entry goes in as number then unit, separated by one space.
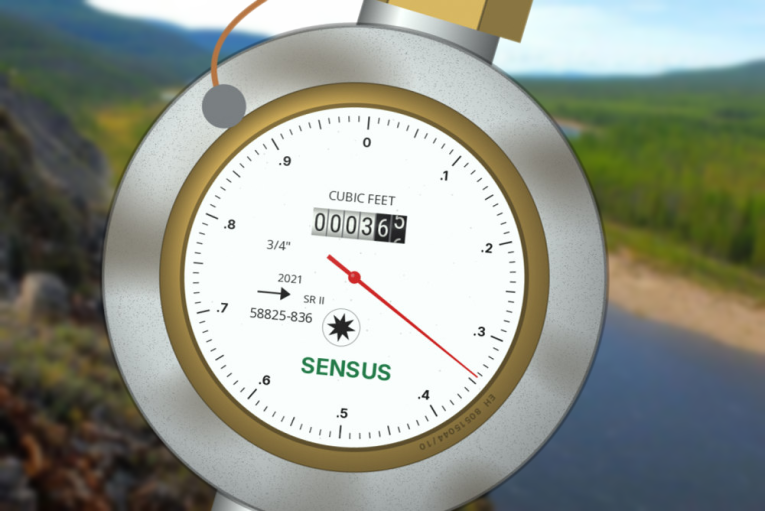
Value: 365.34 ft³
